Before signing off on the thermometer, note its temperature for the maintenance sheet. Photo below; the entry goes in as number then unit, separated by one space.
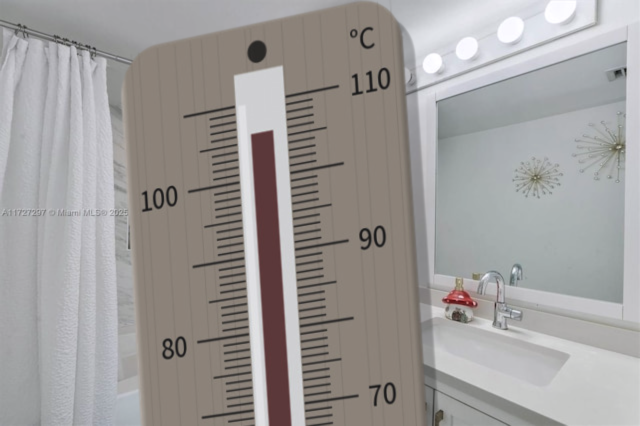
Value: 106 °C
